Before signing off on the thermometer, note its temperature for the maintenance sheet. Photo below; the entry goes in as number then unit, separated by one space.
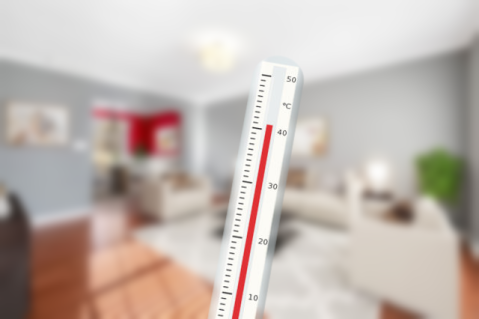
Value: 41 °C
